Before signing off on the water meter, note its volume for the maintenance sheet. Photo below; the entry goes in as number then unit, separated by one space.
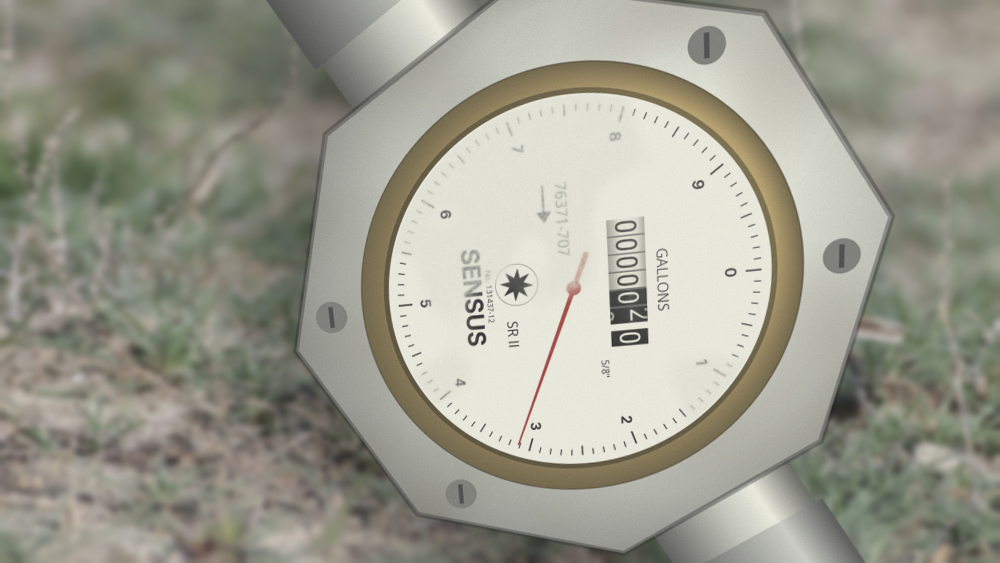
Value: 23.1 gal
